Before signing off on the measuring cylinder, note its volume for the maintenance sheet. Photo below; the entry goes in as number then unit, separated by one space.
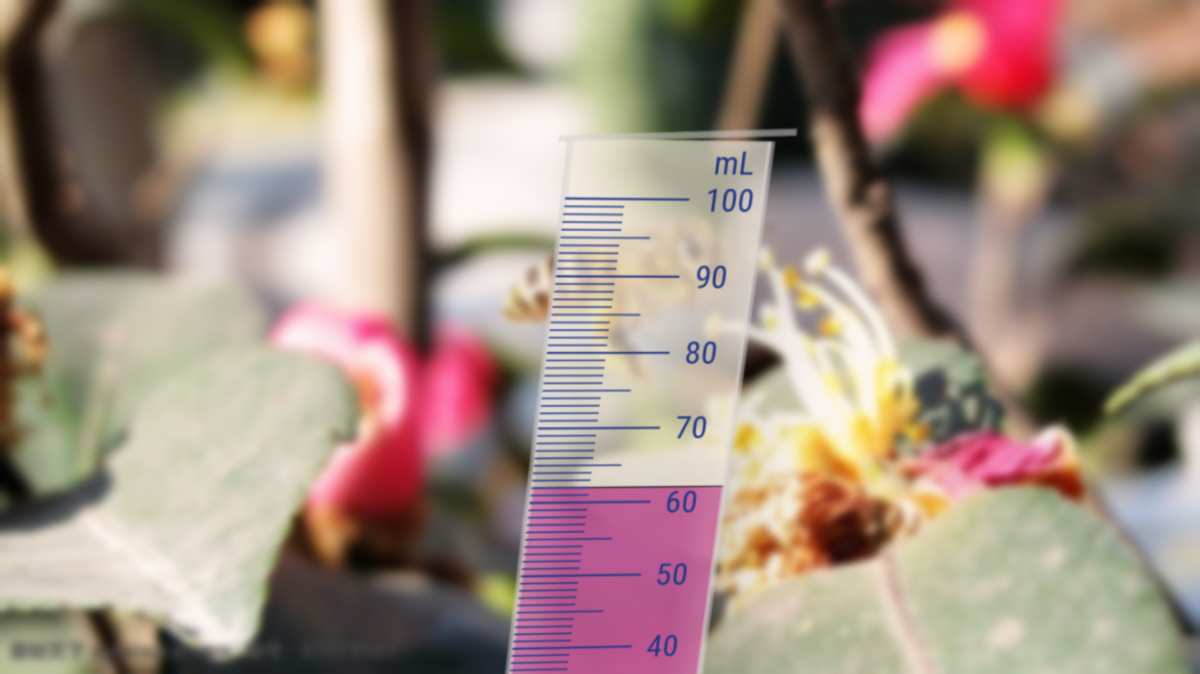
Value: 62 mL
